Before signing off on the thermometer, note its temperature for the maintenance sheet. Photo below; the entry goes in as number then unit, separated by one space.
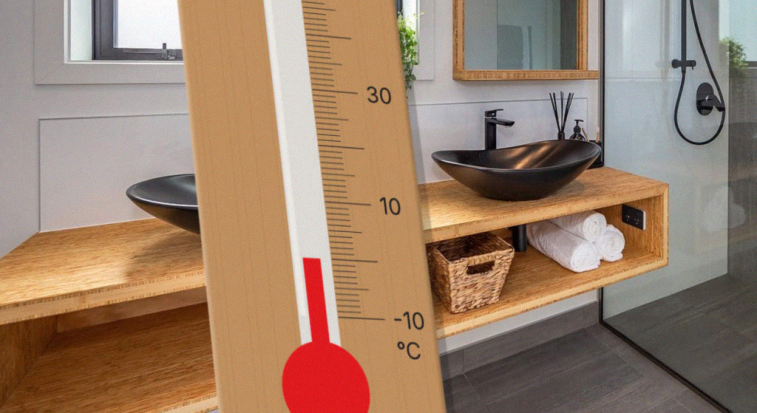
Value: 0 °C
